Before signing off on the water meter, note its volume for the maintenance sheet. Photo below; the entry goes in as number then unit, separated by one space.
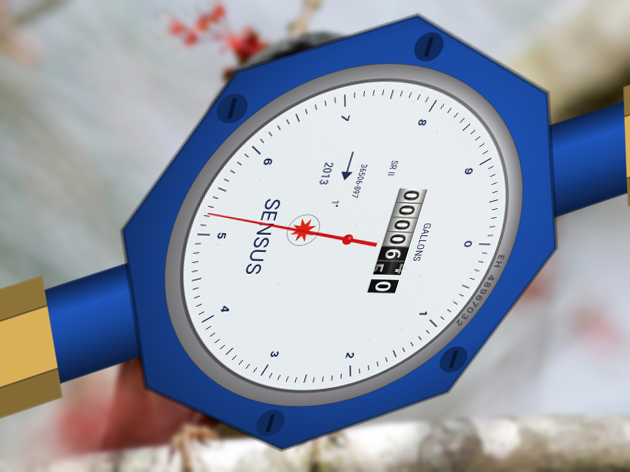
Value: 645.2 gal
